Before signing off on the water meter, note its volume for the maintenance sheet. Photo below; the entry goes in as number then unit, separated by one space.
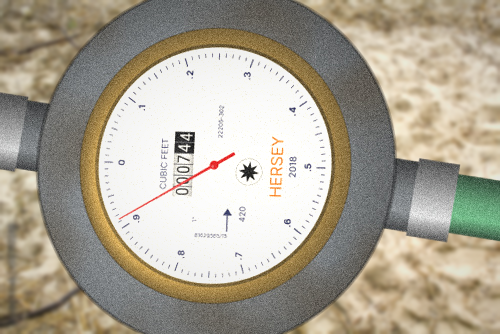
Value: 743.91 ft³
